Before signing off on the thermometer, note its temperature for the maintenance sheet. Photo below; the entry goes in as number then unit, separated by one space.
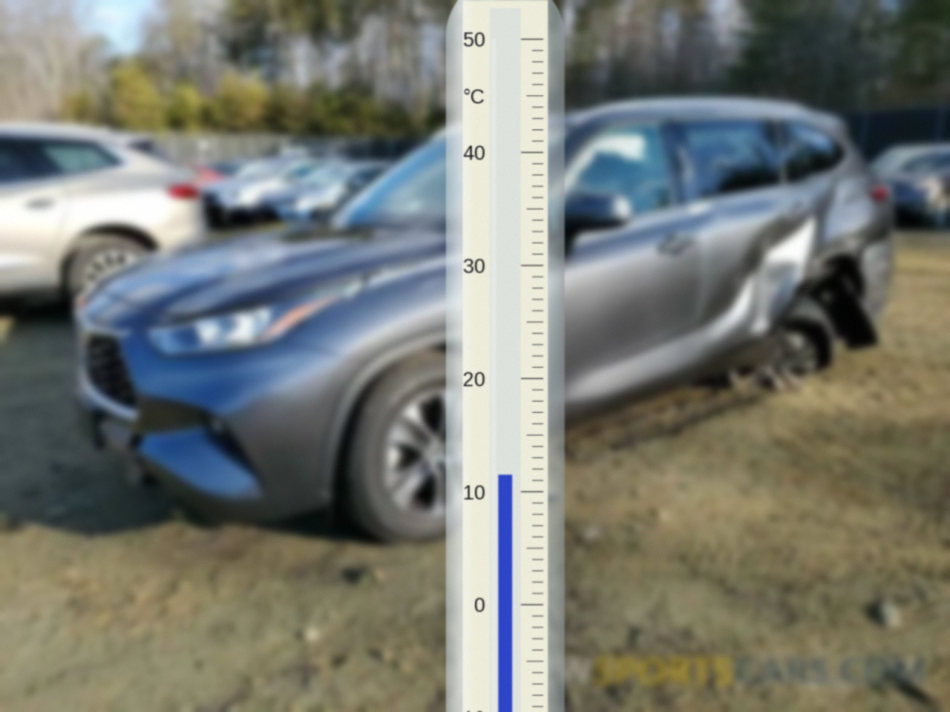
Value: 11.5 °C
